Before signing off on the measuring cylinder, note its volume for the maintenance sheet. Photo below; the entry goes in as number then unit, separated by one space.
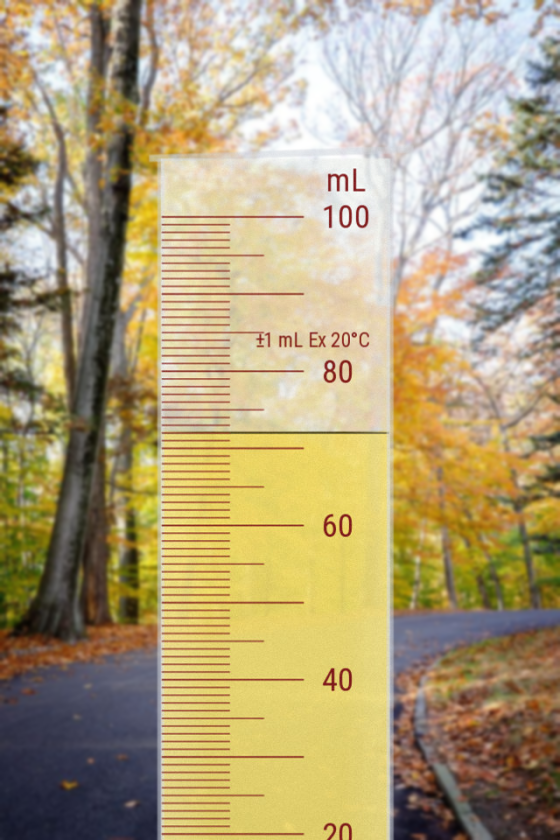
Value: 72 mL
